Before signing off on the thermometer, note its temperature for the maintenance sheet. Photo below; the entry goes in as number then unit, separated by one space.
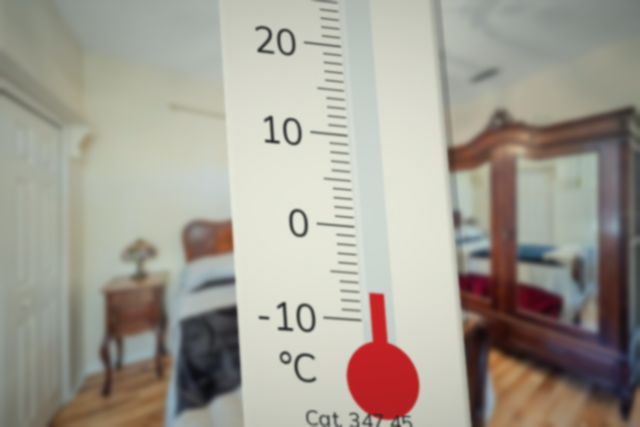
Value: -7 °C
